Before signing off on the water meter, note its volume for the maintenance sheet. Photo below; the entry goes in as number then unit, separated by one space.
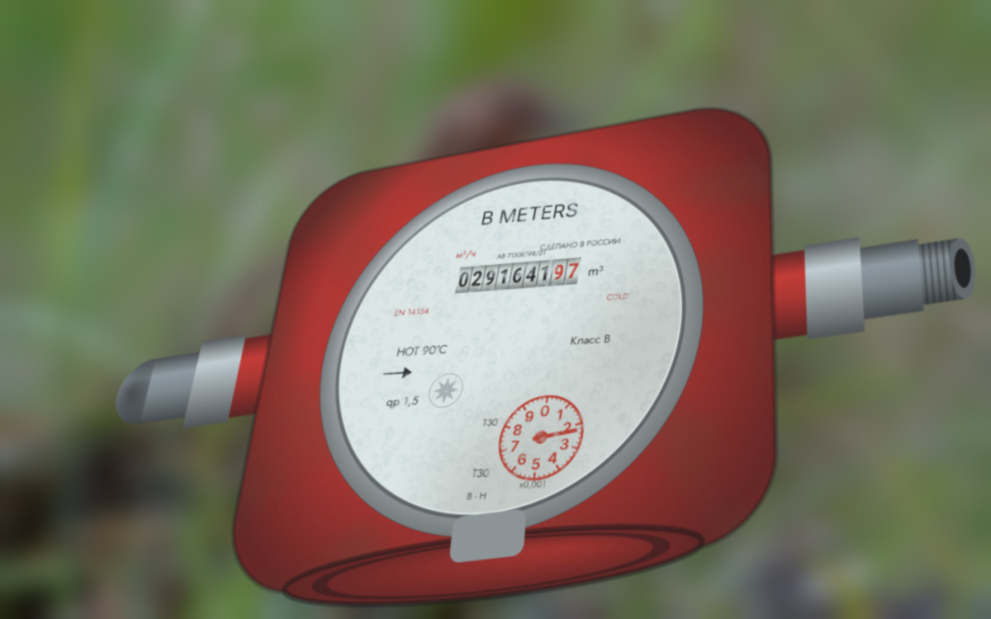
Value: 291641.972 m³
